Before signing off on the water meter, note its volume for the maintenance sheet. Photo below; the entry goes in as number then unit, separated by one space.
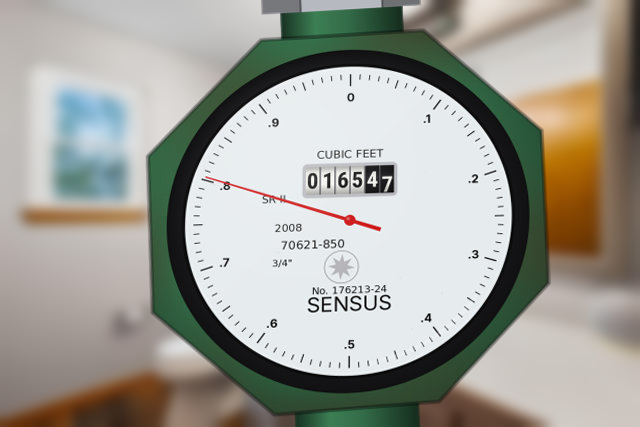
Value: 16546.80 ft³
